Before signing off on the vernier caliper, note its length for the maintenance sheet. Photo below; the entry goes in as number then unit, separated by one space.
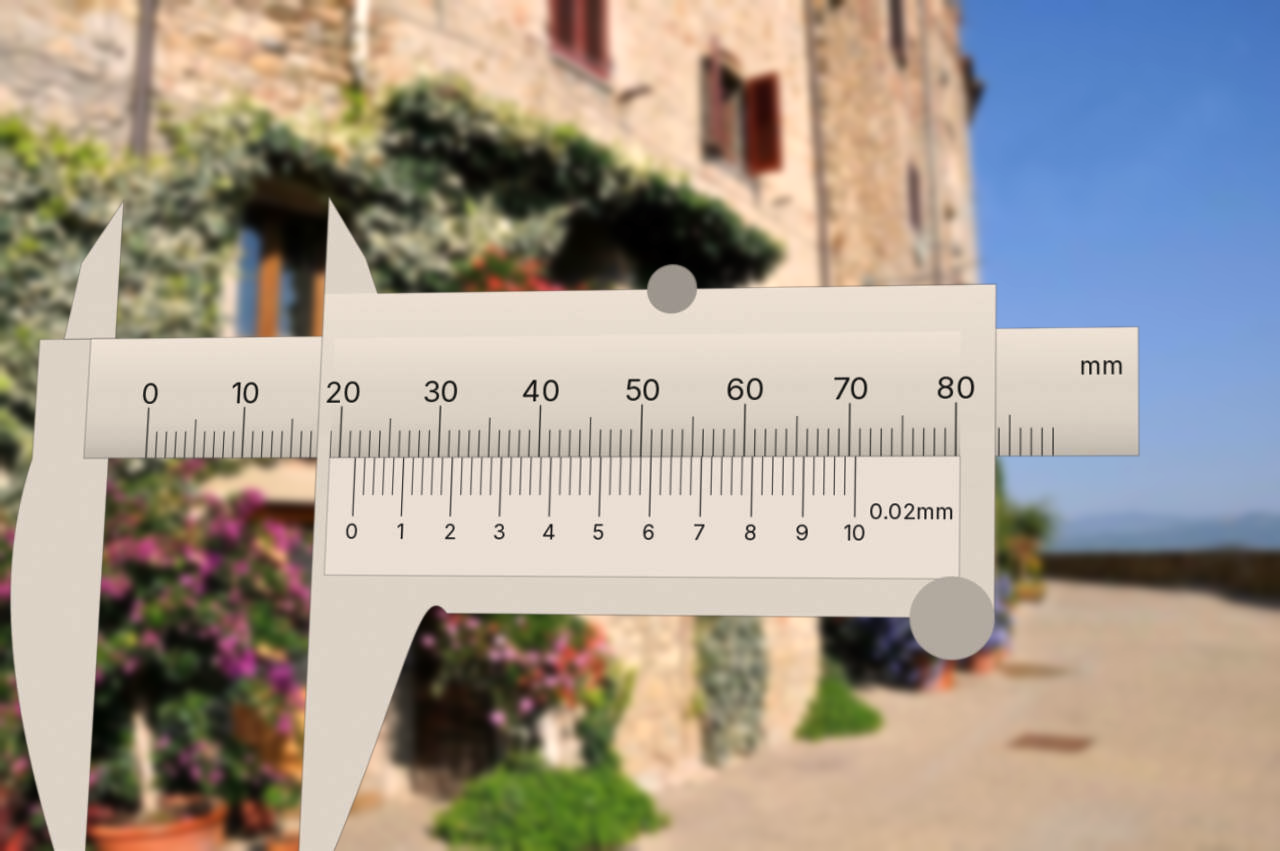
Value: 21.6 mm
